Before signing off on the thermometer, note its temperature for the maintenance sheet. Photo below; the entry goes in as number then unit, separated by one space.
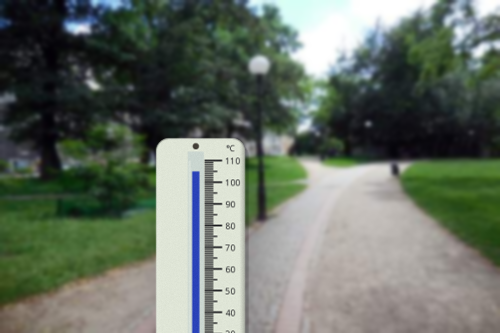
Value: 105 °C
